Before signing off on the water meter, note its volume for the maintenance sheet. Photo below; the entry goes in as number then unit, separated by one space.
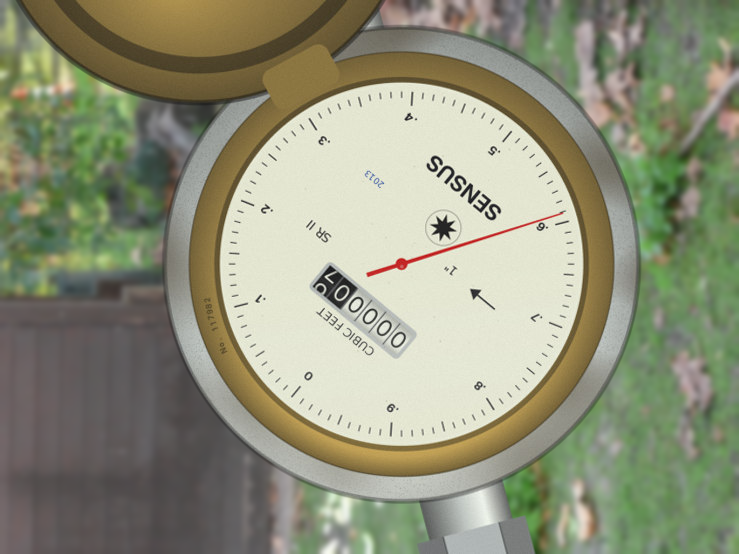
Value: 6.59 ft³
